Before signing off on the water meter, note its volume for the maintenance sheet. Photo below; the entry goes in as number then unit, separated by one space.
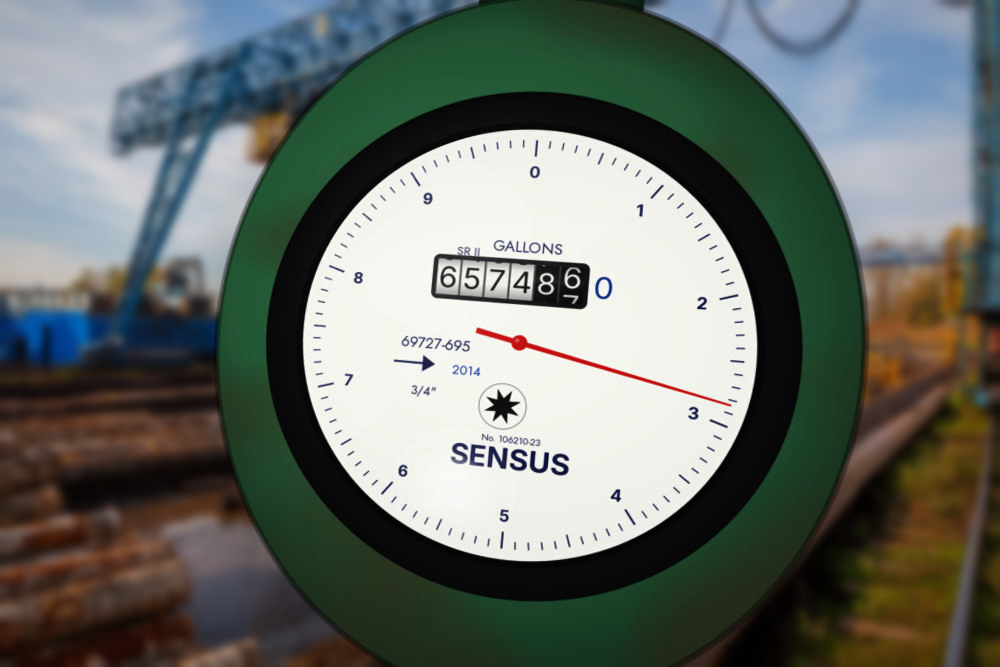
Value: 6574862.8 gal
